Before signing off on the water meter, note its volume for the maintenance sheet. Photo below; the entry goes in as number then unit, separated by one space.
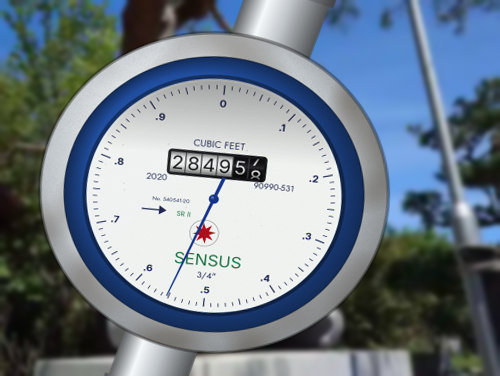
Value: 284957.55 ft³
